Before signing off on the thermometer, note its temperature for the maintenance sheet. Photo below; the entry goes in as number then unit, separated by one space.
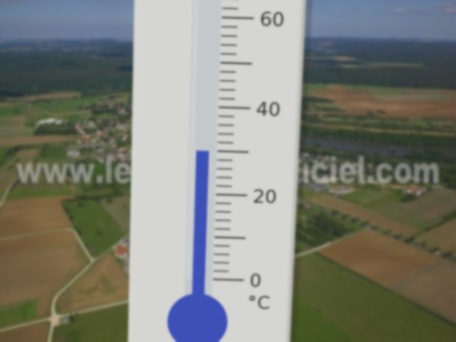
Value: 30 °C
